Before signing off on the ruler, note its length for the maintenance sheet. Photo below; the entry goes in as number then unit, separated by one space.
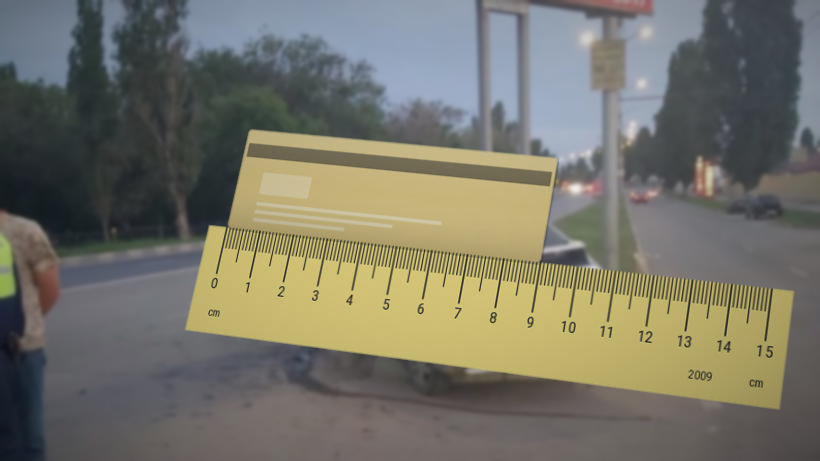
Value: 9 cm
